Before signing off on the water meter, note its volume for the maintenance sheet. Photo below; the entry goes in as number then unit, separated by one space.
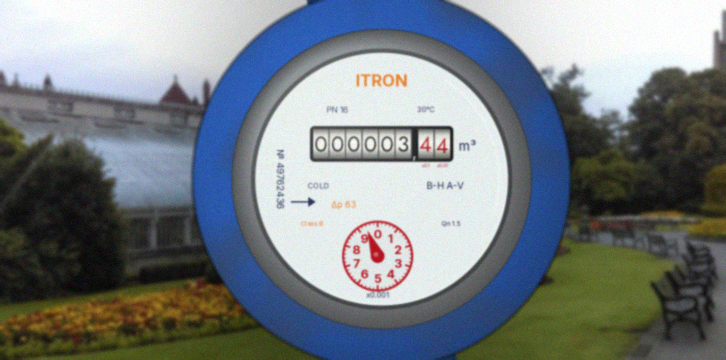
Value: 3.439 m³
